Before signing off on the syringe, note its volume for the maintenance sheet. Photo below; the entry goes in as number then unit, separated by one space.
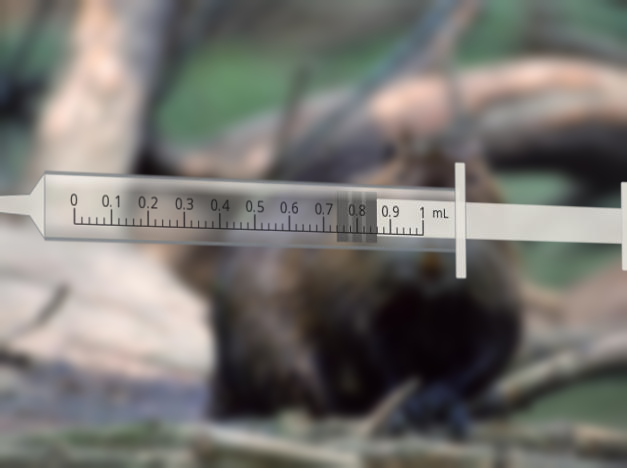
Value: 0.74 mL
